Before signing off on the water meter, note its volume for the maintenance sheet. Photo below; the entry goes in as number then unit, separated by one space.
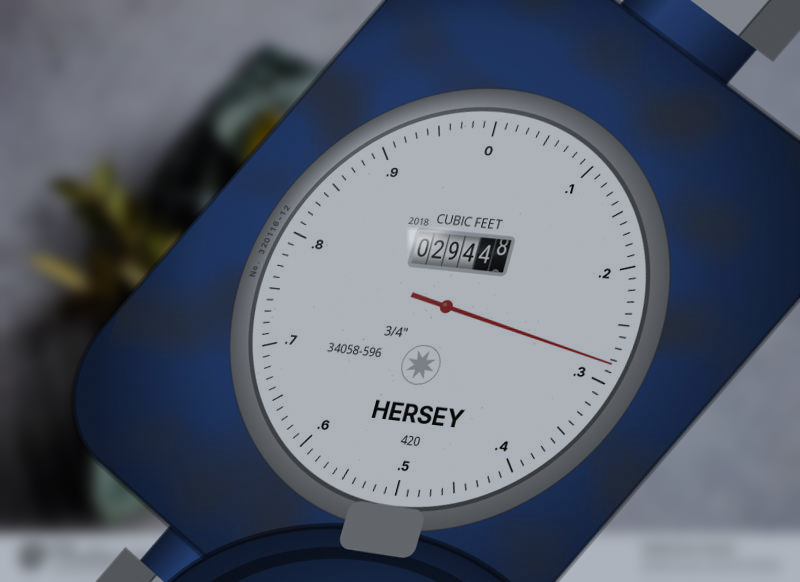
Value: 29448.28 ft³
